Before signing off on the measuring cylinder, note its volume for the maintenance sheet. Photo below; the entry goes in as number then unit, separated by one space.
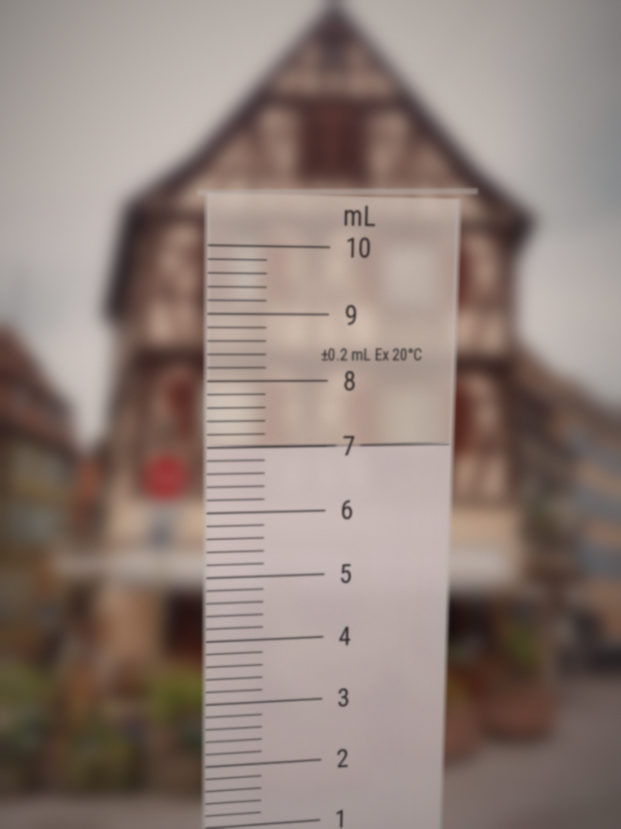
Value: 7 mL
